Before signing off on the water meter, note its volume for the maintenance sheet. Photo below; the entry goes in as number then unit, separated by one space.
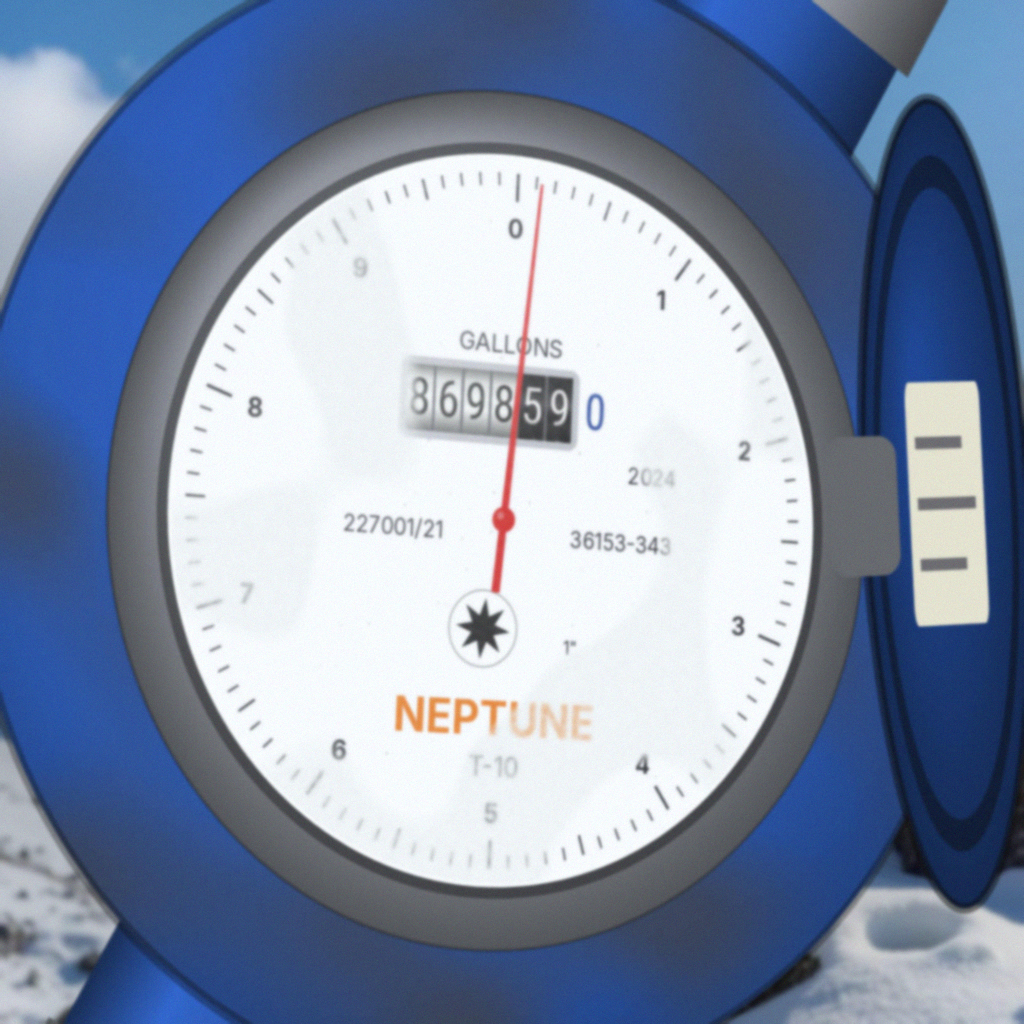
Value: 8698590.1 gal
